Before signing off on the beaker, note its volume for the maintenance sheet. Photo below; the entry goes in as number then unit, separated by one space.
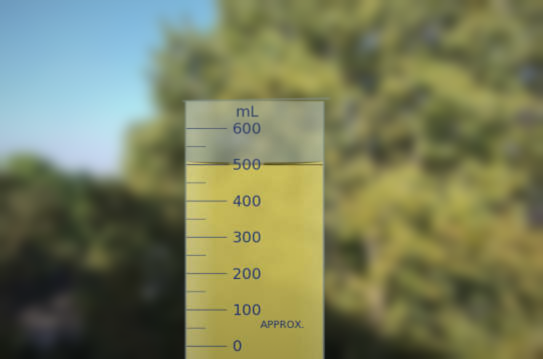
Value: 500 mL
